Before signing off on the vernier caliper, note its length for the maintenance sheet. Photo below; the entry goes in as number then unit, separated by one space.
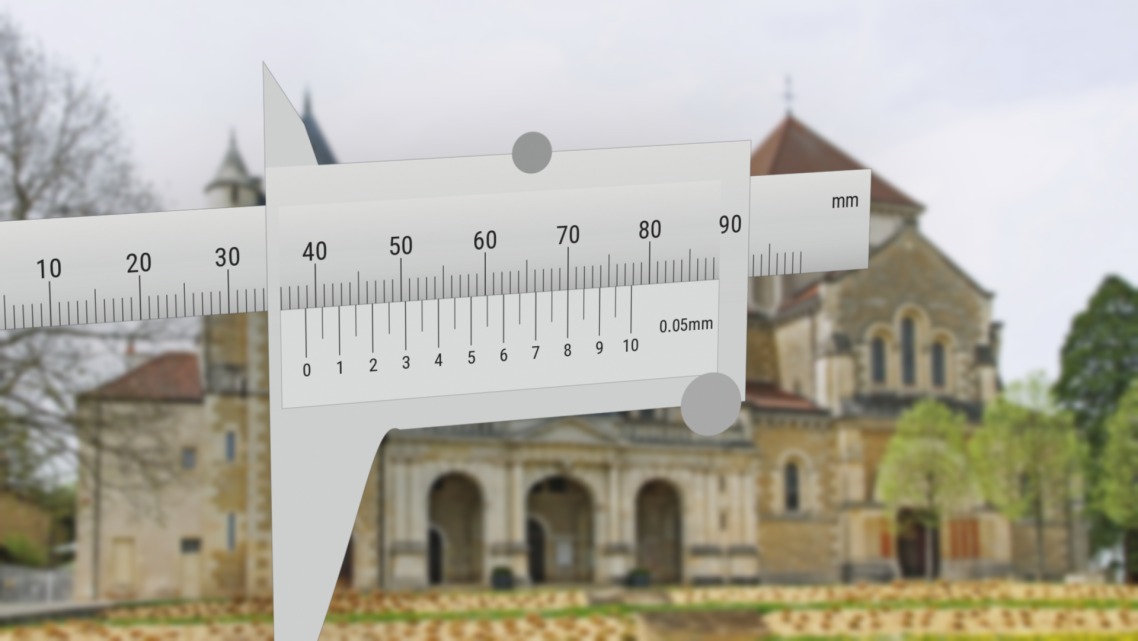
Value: 38.8 mm
